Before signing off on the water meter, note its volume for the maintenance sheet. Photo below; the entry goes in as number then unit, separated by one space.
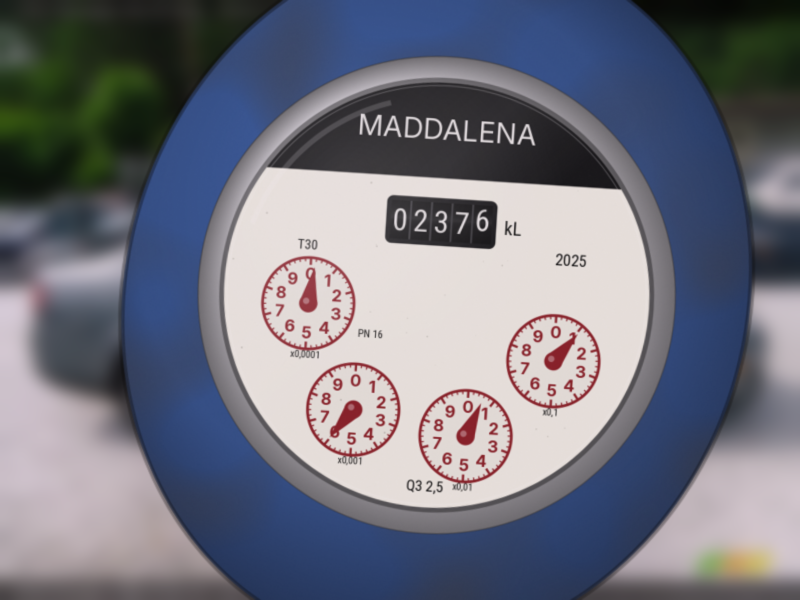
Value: 2376.1060 kL
